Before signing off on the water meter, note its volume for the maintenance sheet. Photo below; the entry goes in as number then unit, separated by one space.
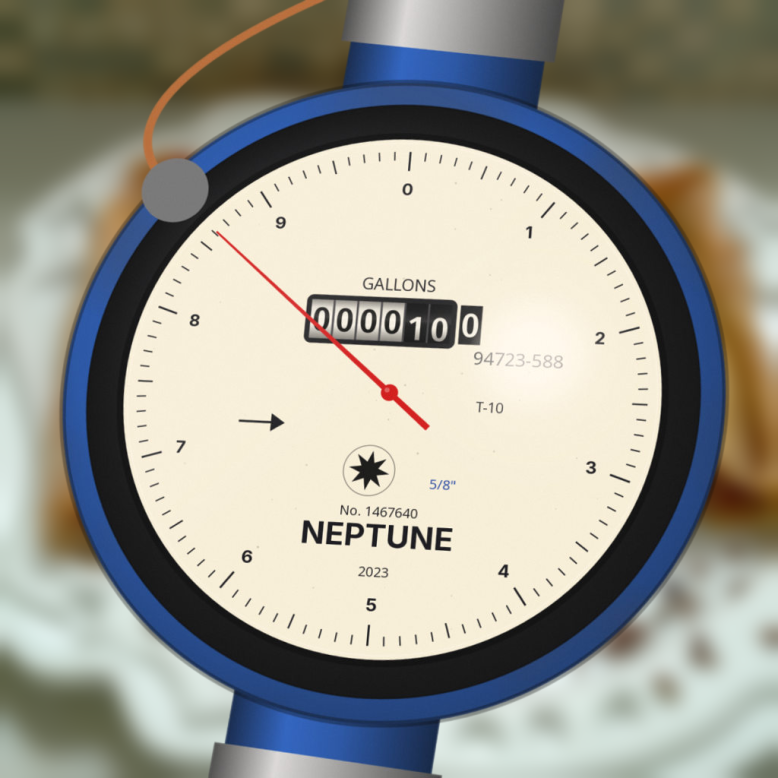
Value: 98.6 gal
